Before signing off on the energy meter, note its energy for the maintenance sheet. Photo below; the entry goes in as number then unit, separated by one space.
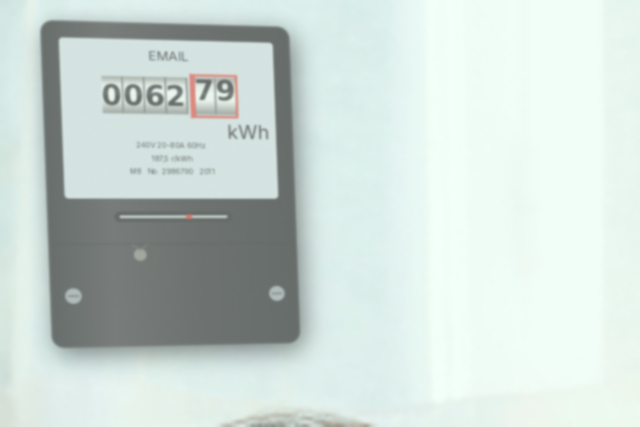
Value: 62.79 kWh
